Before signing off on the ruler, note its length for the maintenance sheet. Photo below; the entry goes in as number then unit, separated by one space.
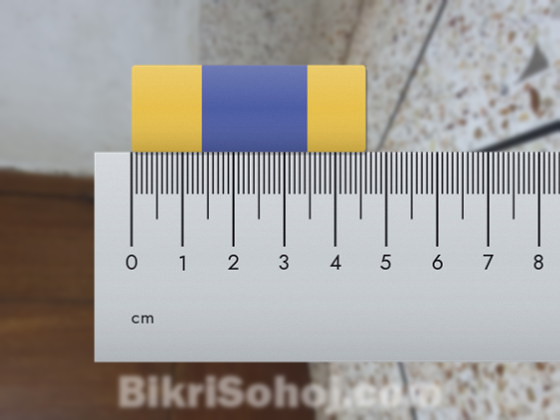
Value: 4.6 cm
